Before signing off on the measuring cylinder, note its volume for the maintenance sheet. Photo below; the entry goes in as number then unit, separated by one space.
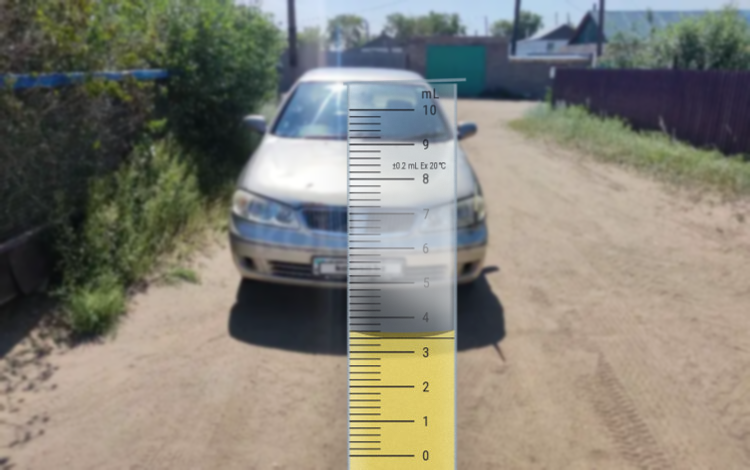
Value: 3.4 mL
